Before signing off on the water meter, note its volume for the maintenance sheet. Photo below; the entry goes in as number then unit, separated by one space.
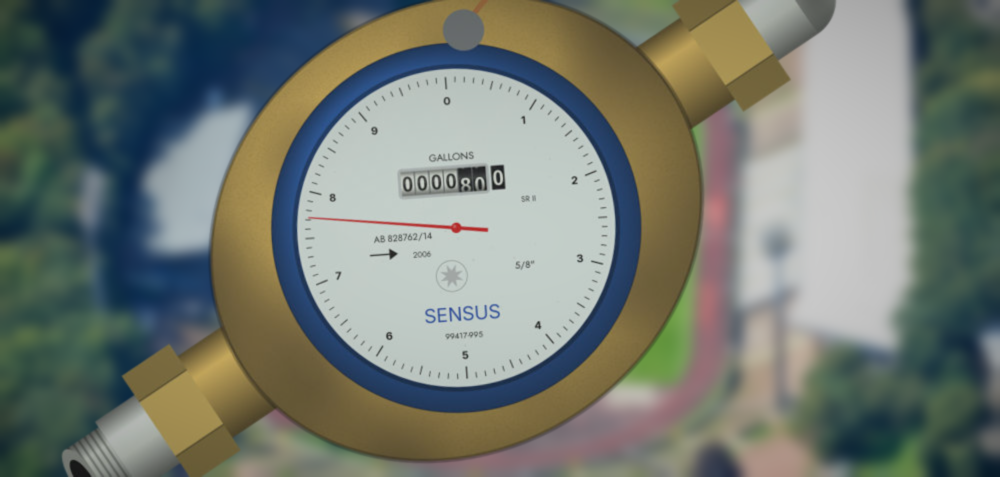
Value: 797.7 gal
